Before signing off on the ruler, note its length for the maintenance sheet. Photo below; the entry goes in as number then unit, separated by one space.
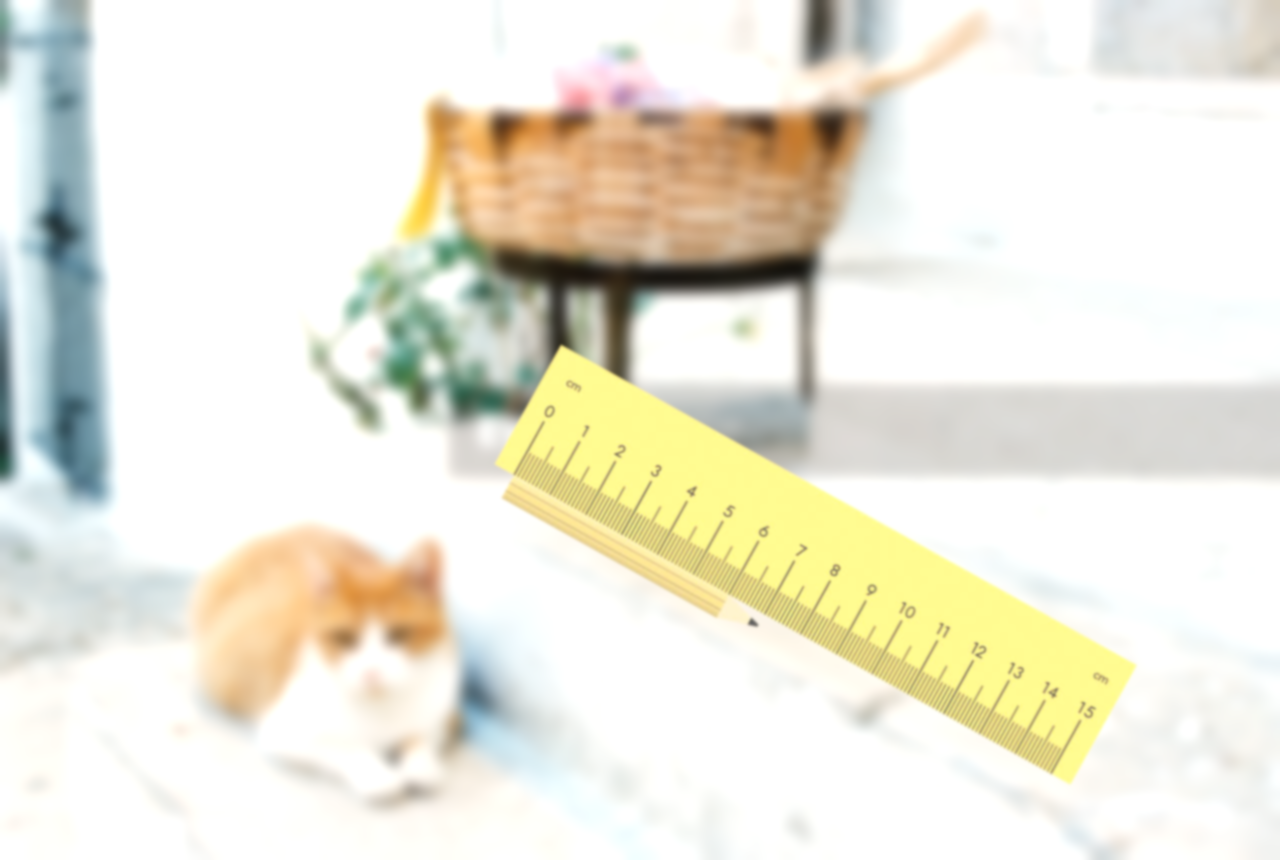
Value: 7 cm
